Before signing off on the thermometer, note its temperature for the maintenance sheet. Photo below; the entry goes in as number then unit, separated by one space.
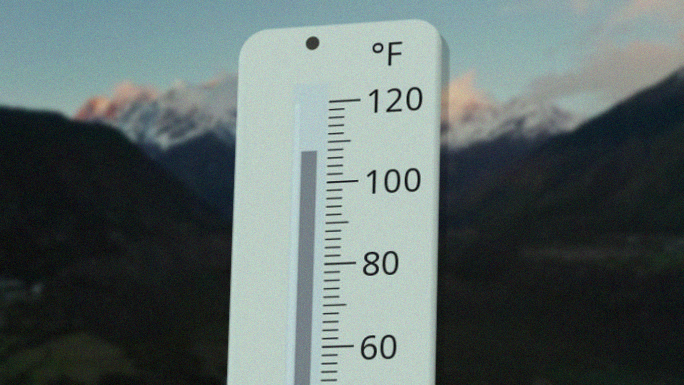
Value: 108 °F
